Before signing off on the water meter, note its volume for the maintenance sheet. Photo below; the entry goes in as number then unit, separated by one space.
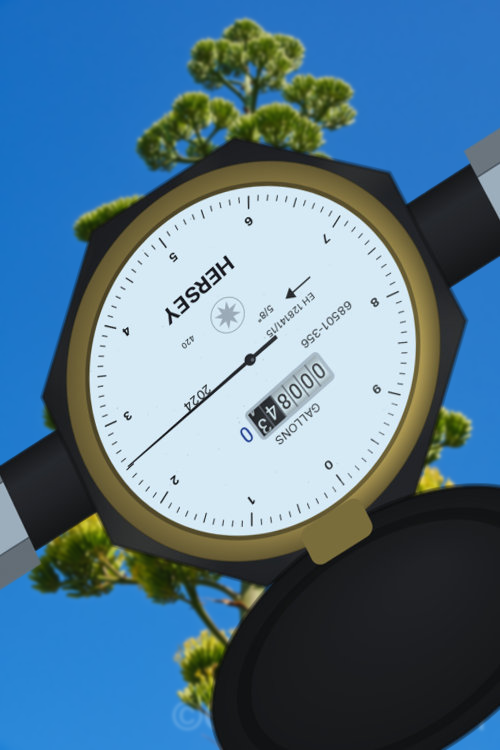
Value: 8432.5 gal
